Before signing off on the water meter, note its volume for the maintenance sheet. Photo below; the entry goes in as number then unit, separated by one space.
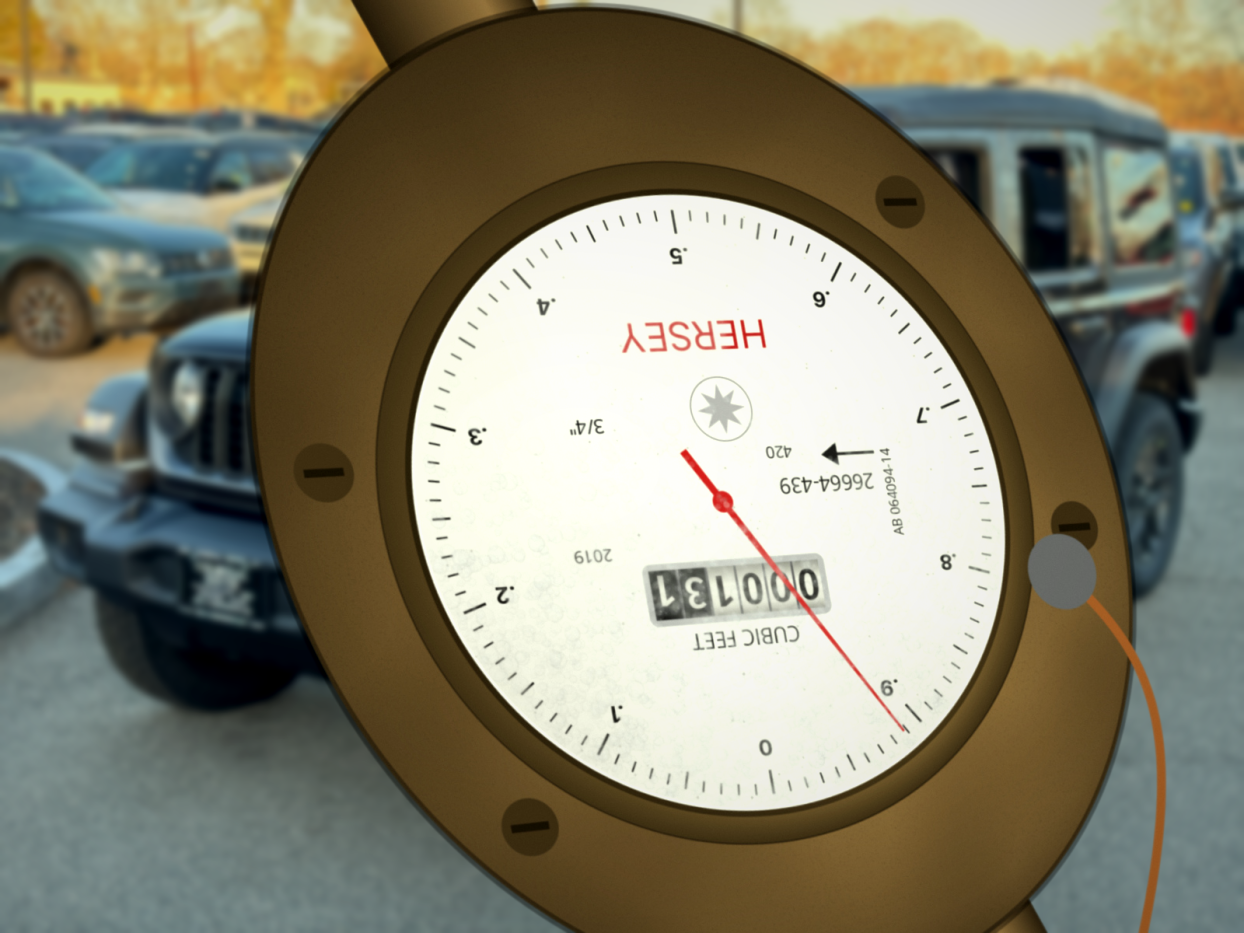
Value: 130.91 ft³
